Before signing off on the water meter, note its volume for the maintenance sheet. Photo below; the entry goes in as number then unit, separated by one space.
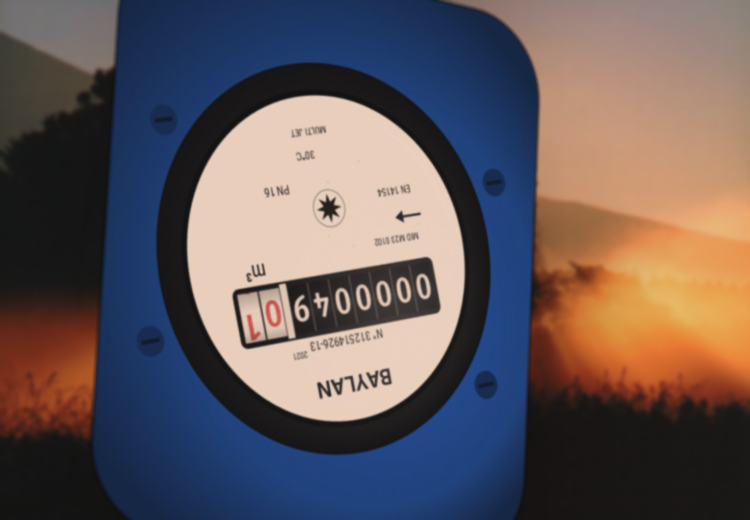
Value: 49.01 m³
